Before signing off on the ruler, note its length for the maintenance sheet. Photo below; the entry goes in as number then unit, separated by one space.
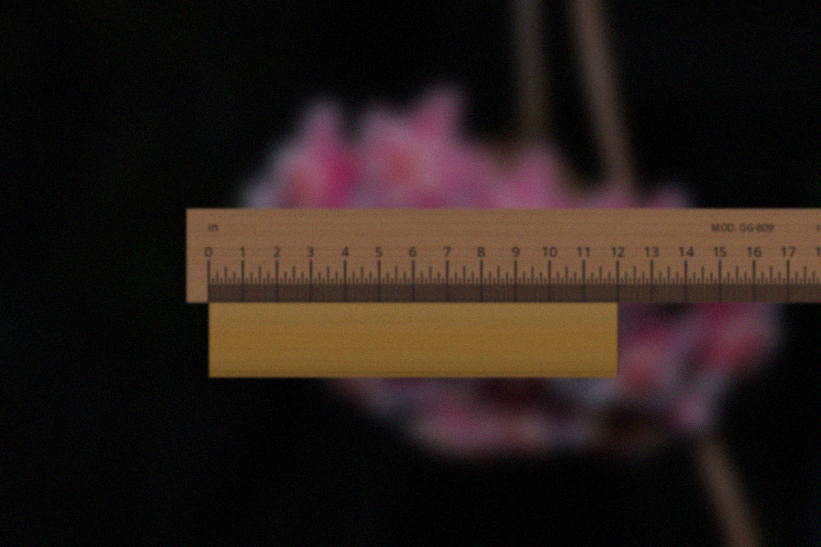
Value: 12 in
